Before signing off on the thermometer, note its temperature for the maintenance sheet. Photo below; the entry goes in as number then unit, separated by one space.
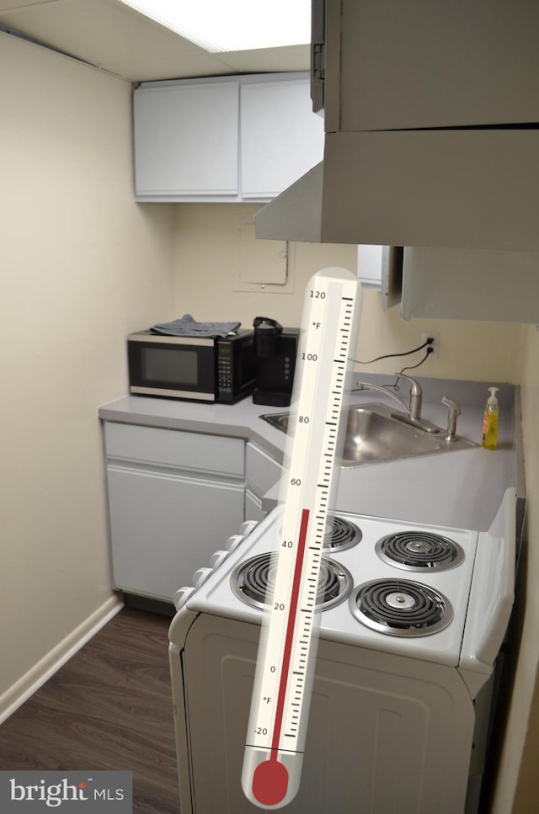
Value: 52 °F
